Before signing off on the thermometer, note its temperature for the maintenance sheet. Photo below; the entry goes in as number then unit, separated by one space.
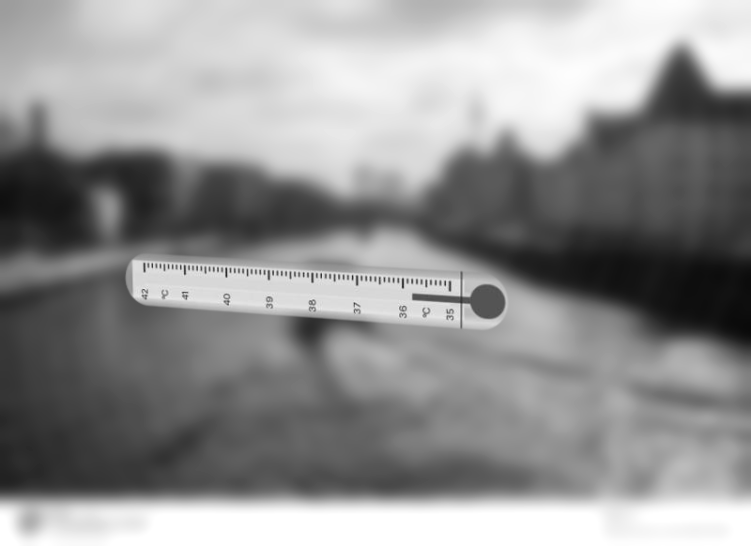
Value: 35.8 °C
